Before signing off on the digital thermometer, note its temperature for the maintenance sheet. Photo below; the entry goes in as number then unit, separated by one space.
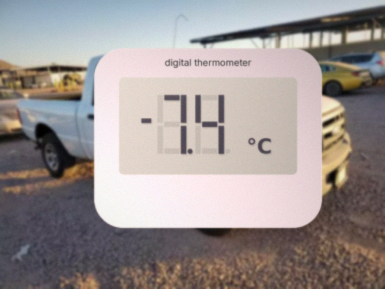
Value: -7.4 °C
